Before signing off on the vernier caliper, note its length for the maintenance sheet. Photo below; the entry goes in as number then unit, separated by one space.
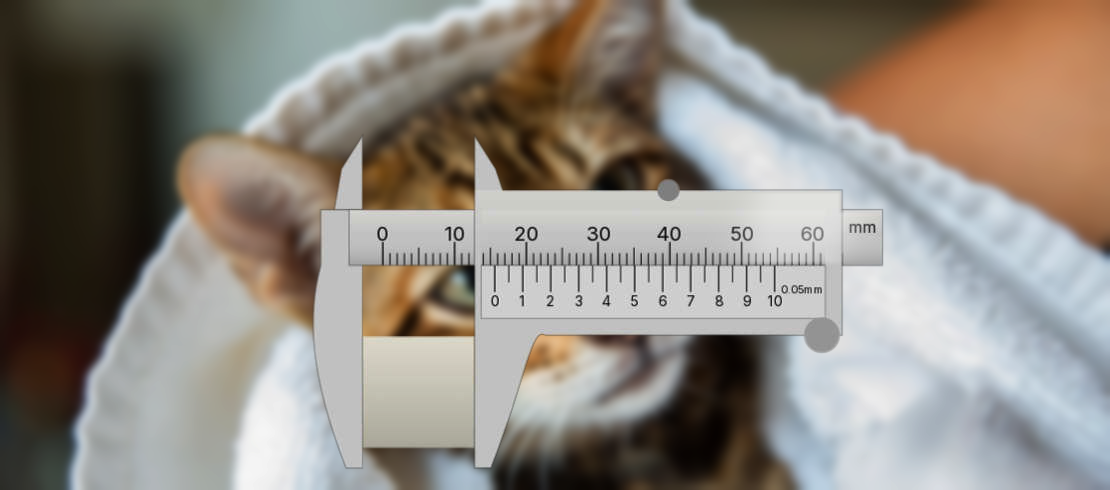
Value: 15.6 mm
